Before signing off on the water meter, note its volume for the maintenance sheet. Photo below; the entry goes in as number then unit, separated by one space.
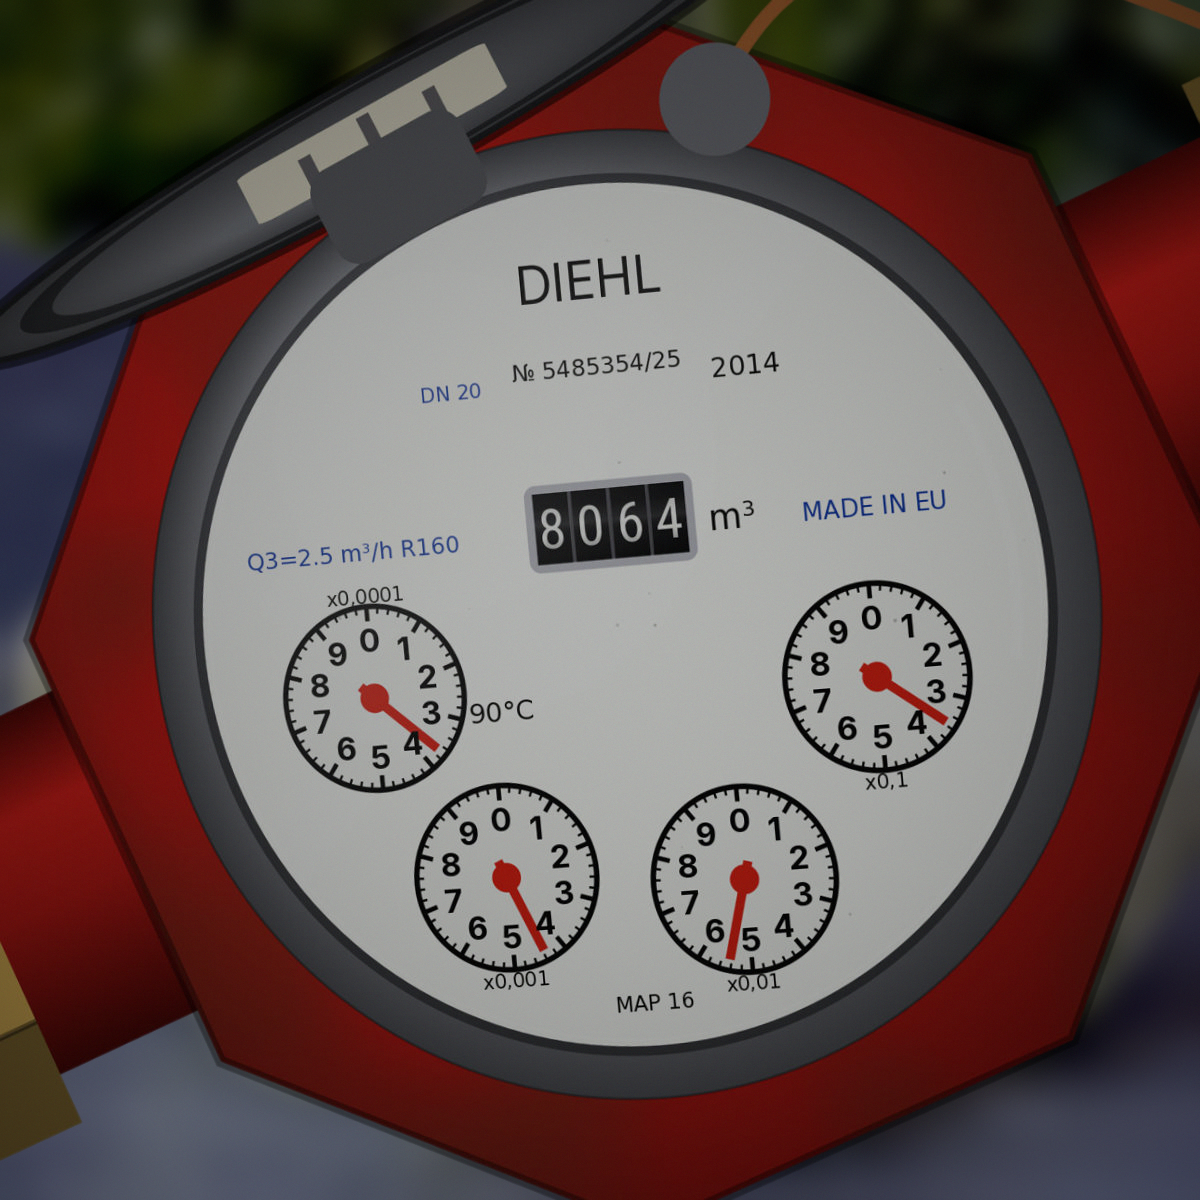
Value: 8064.3543 m³
